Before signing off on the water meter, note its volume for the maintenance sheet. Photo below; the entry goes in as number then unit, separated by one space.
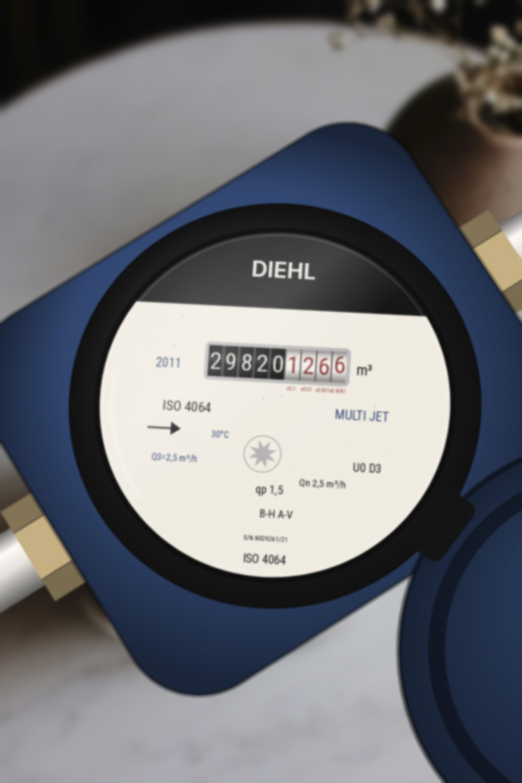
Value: 29820.1266 m³
